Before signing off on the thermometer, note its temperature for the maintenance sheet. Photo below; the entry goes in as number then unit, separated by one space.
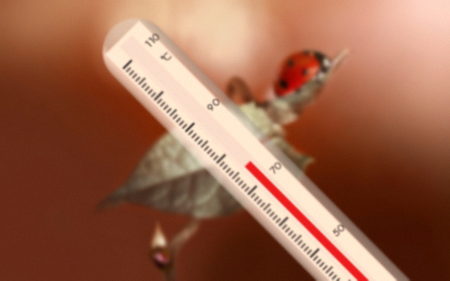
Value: 75 °C
